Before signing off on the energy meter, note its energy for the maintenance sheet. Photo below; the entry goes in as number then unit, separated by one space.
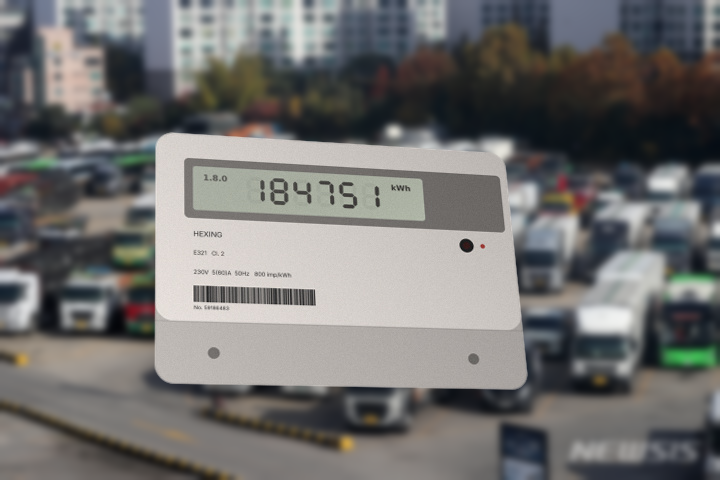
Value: 184751 kWh
